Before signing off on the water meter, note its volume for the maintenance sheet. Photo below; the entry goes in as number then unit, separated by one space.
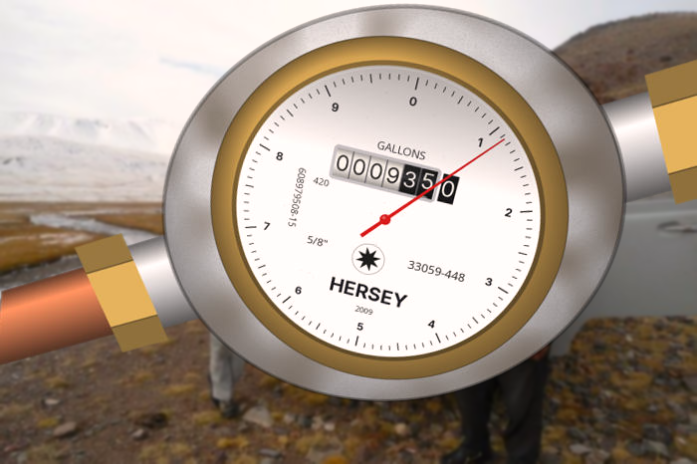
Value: 9351.1 gal
